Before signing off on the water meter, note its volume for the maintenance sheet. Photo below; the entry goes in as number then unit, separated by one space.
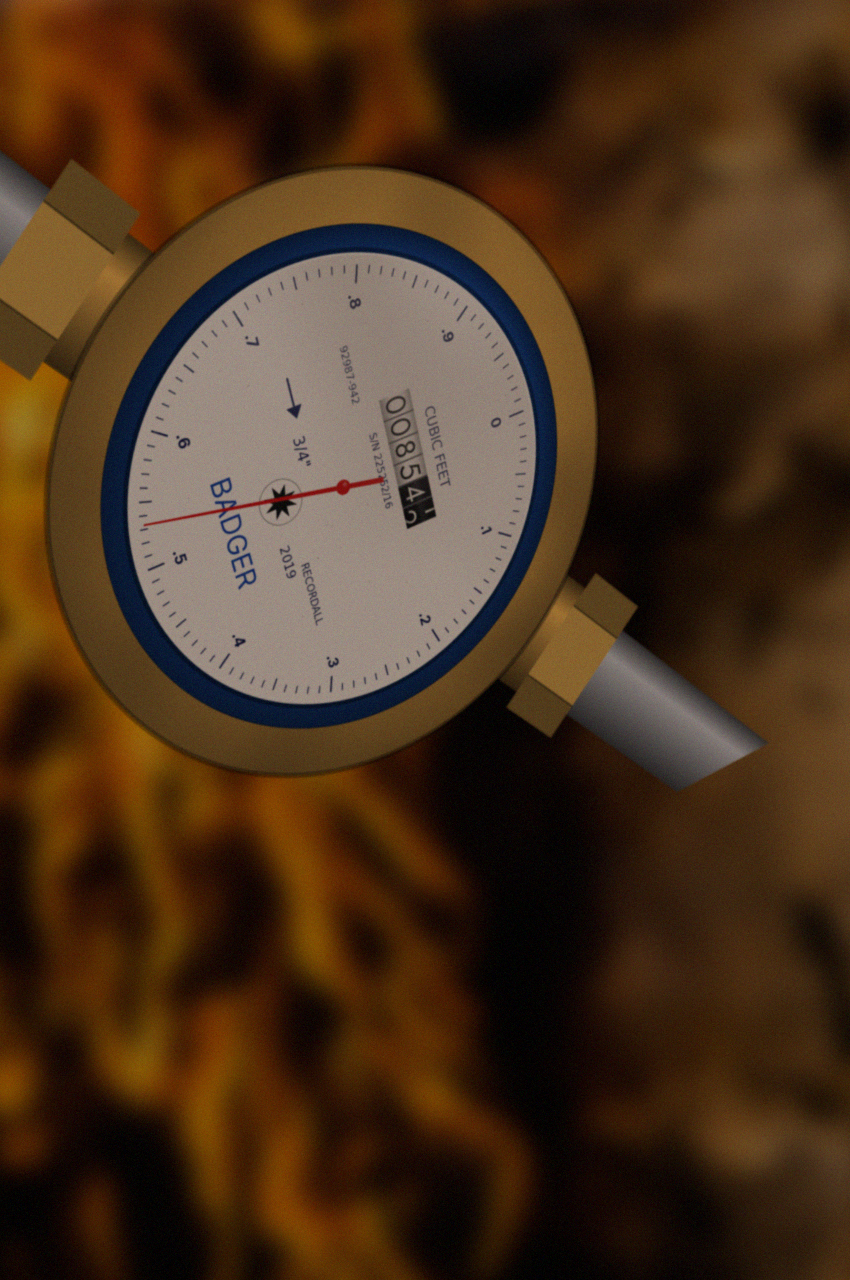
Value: 8541.53 ft³
